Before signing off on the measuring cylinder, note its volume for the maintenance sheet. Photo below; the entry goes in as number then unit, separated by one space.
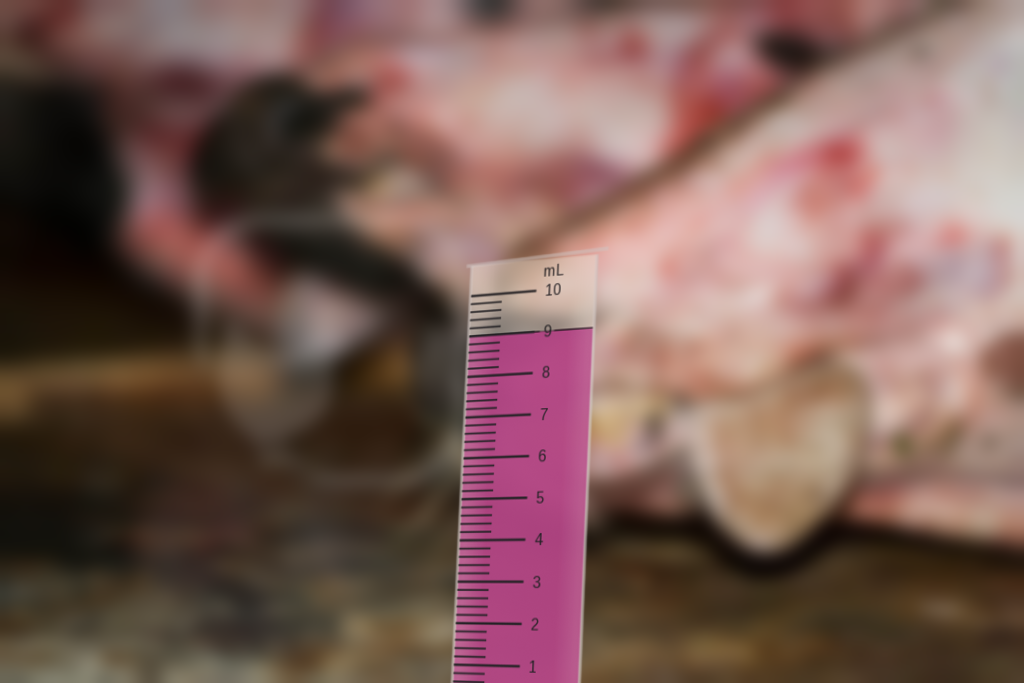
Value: 9 mL
